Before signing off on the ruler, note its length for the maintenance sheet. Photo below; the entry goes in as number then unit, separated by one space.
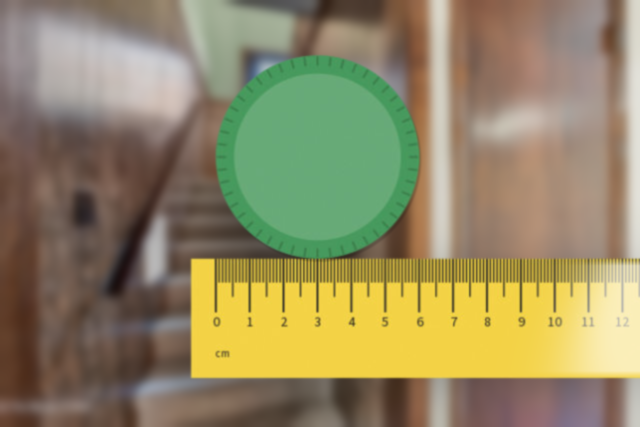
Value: 6 cm
